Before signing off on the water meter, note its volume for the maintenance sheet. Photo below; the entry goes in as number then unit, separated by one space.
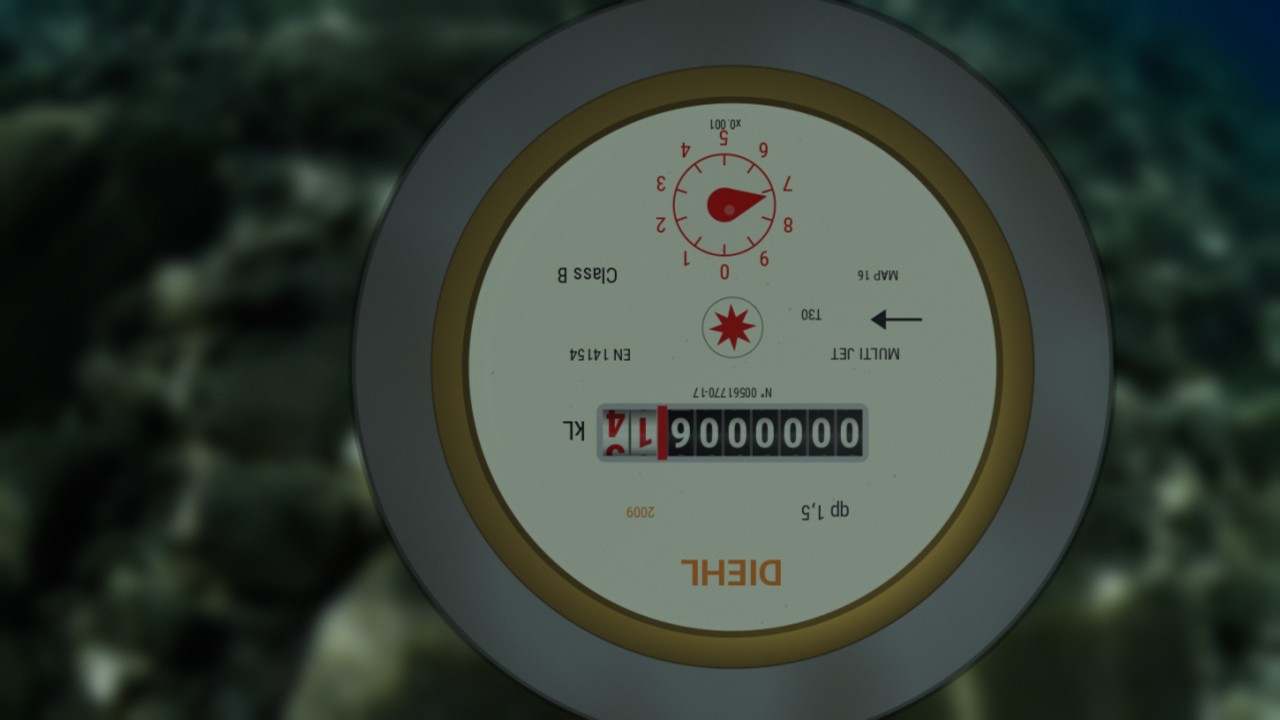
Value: 6.137 kL
